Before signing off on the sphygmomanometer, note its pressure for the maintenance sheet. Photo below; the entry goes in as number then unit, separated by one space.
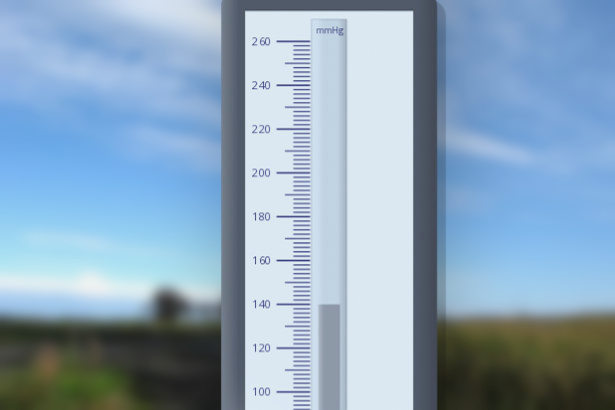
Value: 140 mmHg
